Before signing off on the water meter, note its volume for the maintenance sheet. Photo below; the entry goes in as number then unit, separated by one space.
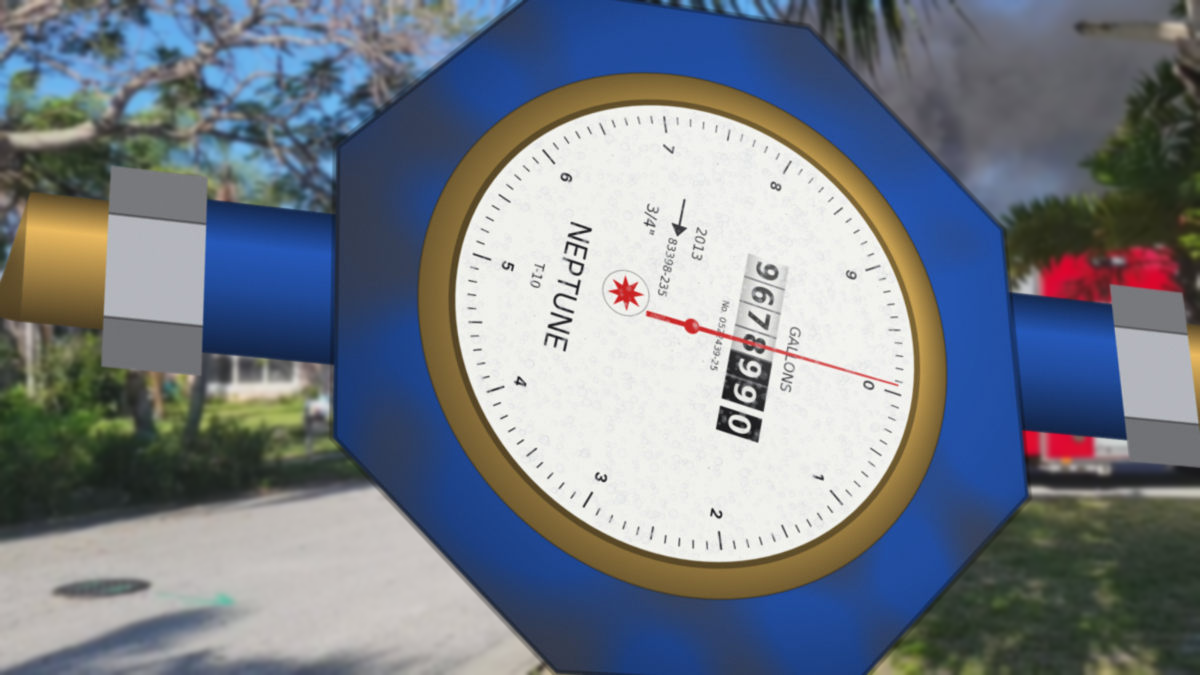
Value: 9678989.9 gal
